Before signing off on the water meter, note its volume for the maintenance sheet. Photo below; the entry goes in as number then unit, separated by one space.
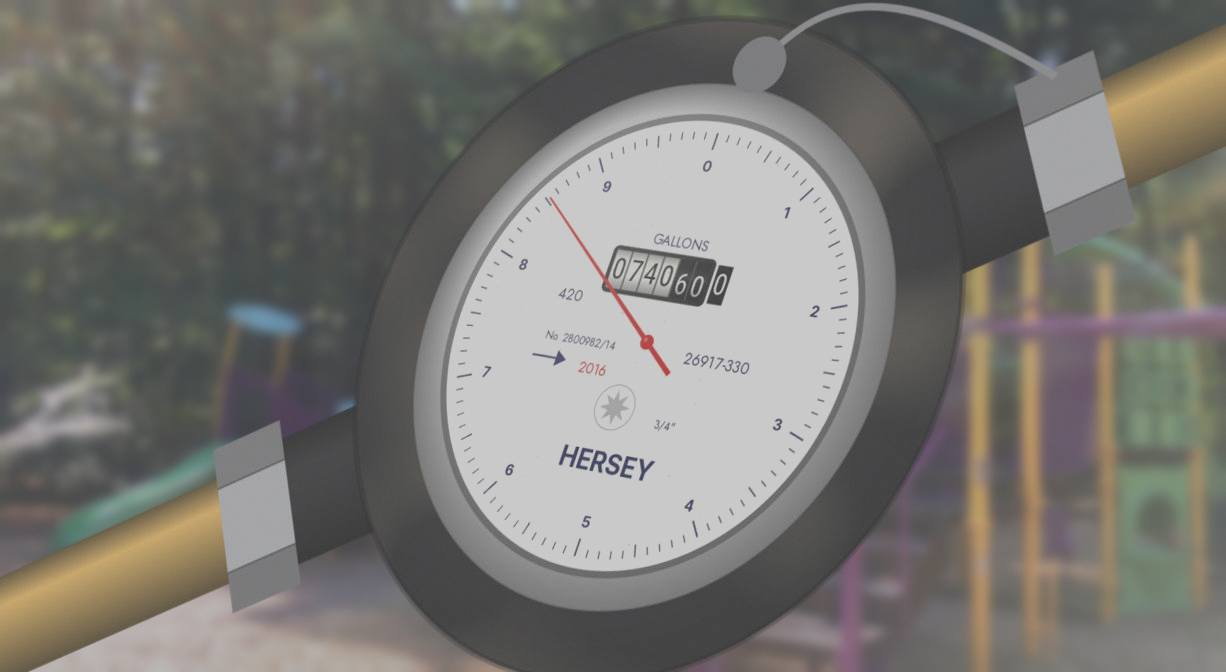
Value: 740598.5 gal
